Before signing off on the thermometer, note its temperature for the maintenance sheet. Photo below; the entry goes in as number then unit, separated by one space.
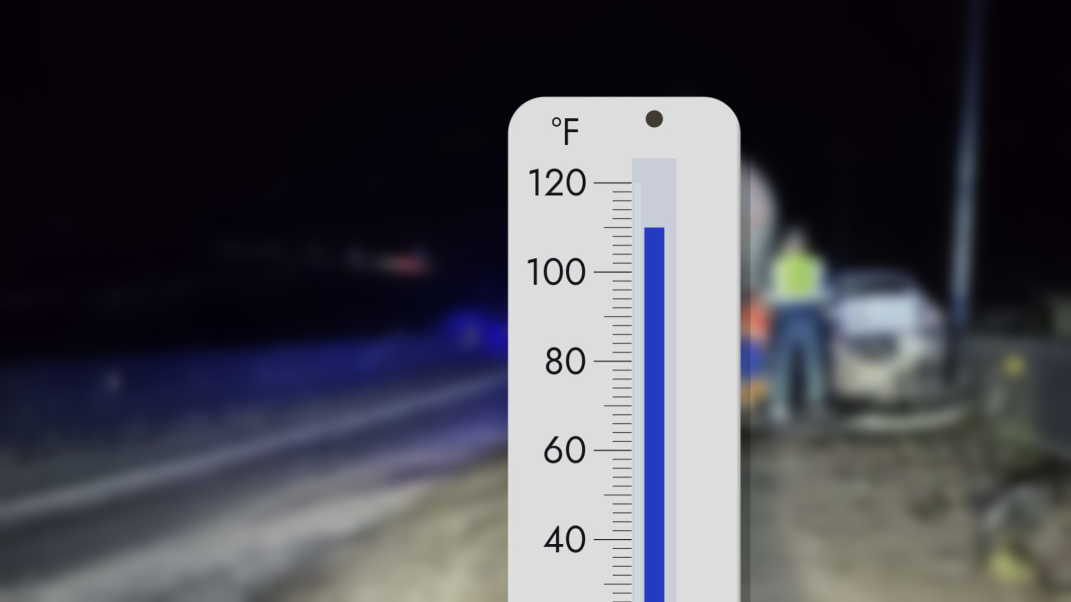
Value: 110 °F
